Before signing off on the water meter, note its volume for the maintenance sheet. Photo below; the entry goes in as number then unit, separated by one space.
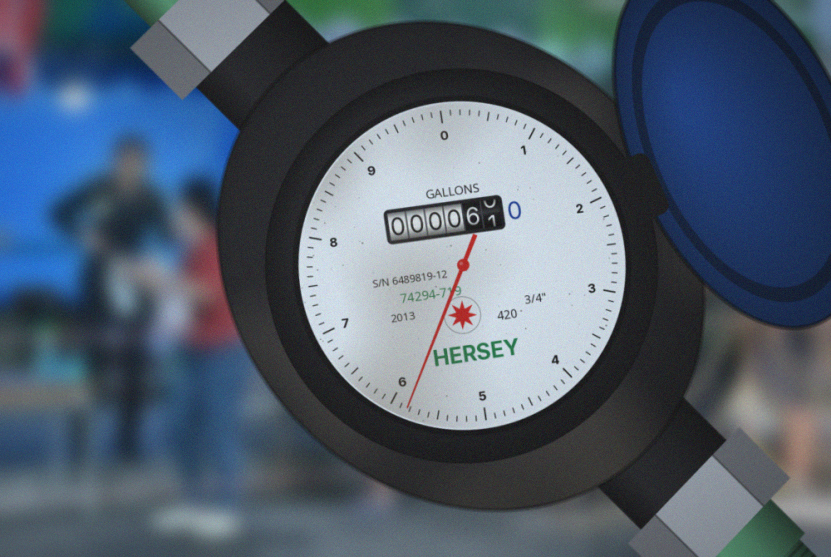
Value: 605.8 gal
